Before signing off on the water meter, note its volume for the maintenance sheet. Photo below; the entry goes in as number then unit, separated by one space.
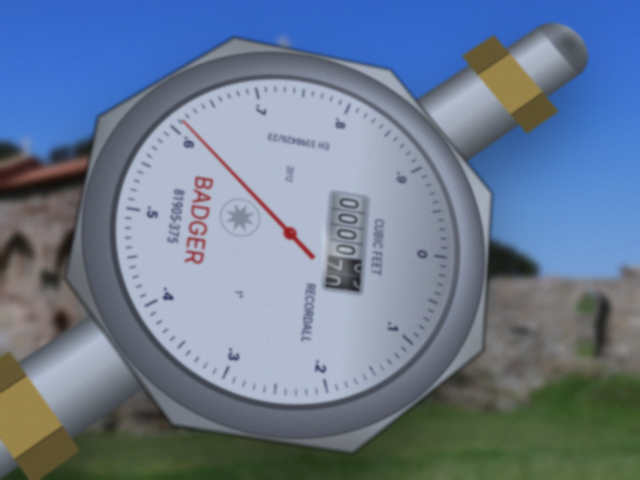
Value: 69.61 ft³
